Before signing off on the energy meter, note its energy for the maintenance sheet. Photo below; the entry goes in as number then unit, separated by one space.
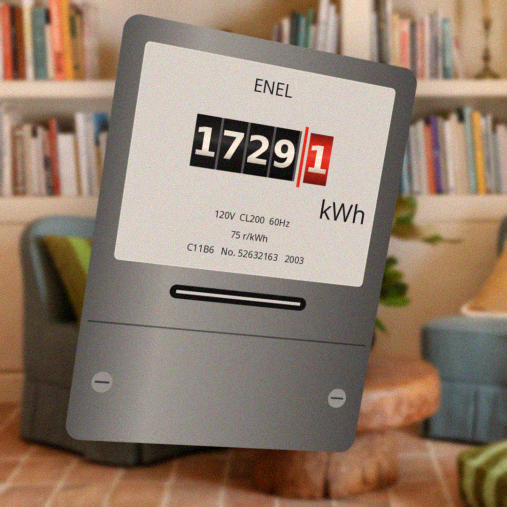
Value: 1729.1 kWh
